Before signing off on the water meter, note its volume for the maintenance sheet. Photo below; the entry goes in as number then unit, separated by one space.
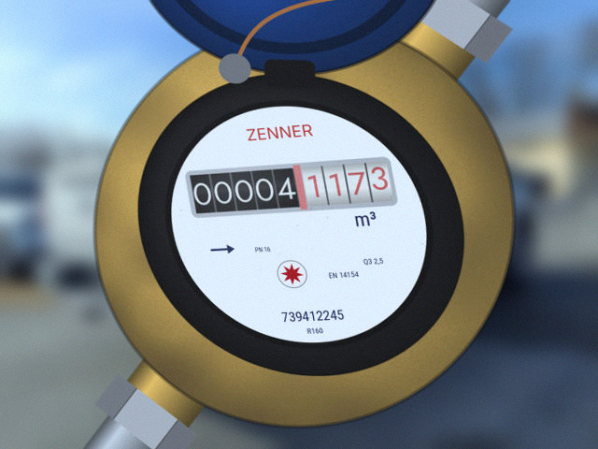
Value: 4.1173 m³
